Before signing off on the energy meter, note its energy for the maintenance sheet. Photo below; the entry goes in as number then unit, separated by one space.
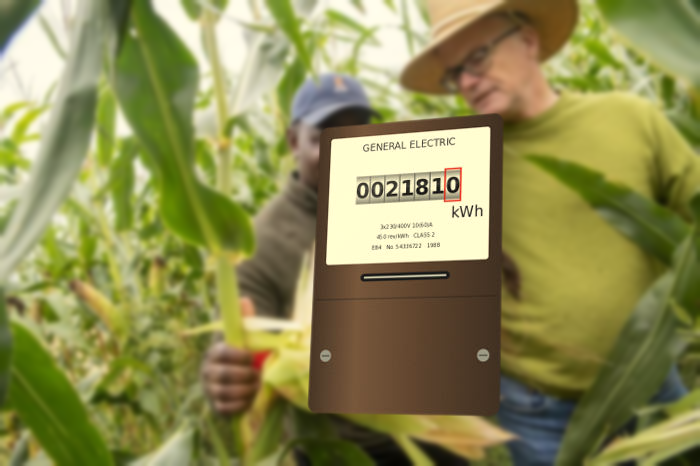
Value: 2181.0 kWh
